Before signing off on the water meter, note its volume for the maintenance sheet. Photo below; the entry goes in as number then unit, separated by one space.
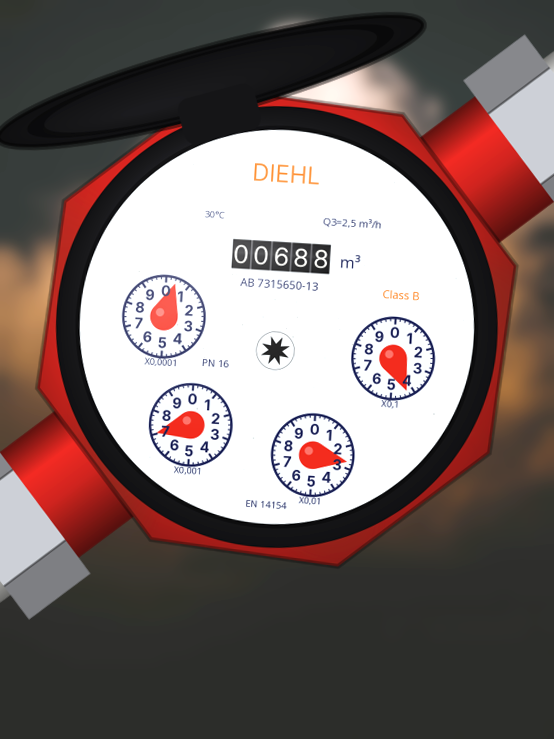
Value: 688.4270 m³
